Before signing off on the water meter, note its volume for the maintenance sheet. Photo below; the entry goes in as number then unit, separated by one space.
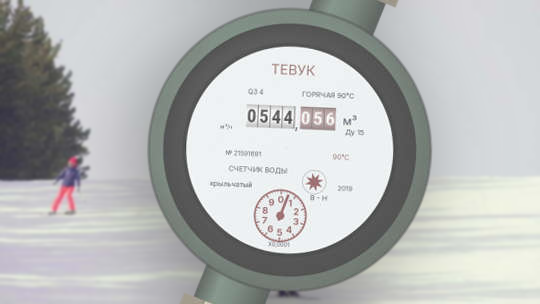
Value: 544.0560 m³
